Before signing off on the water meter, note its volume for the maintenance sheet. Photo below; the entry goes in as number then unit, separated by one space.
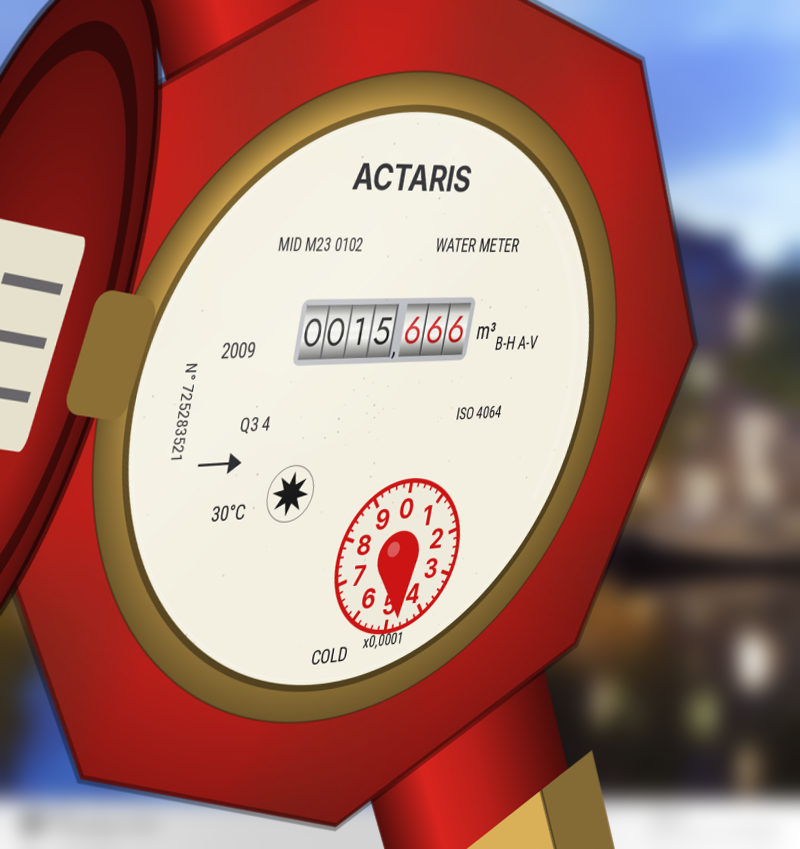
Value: 15.6664 m³
